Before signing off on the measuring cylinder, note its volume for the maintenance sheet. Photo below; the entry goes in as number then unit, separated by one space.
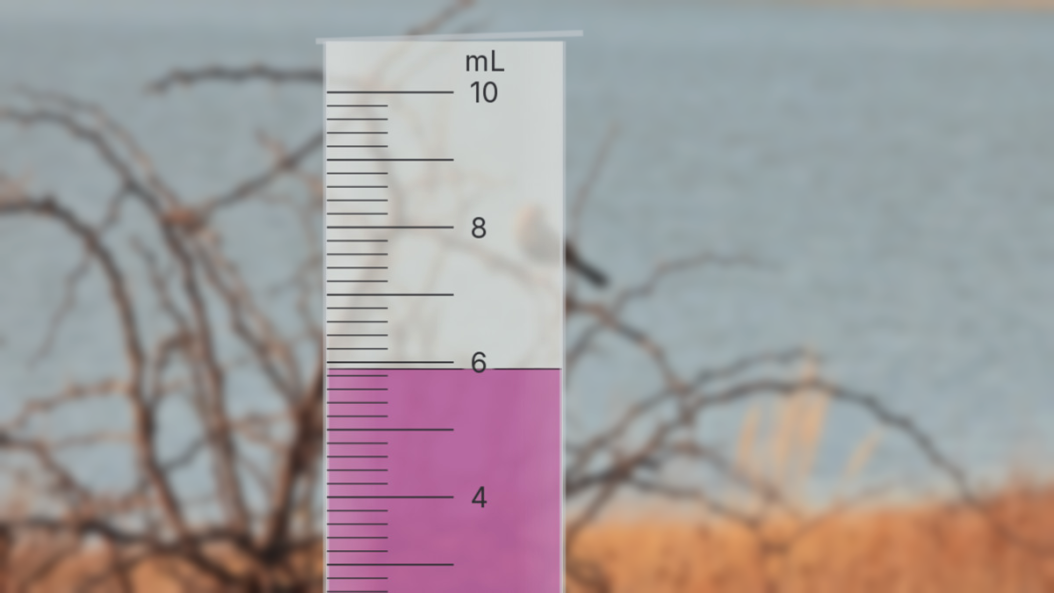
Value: 5.9 mL
